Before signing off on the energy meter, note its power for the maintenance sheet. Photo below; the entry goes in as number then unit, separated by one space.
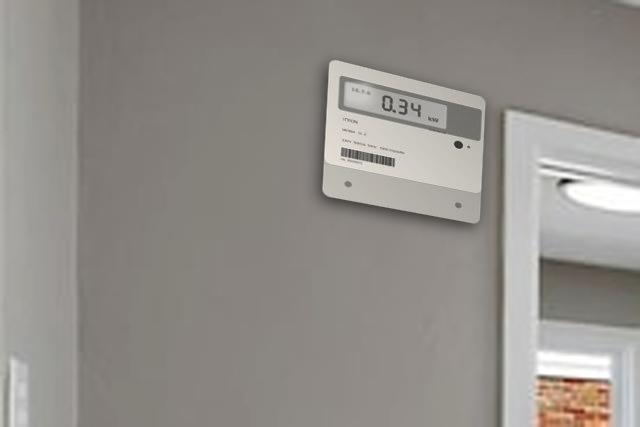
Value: 0.34 kW
